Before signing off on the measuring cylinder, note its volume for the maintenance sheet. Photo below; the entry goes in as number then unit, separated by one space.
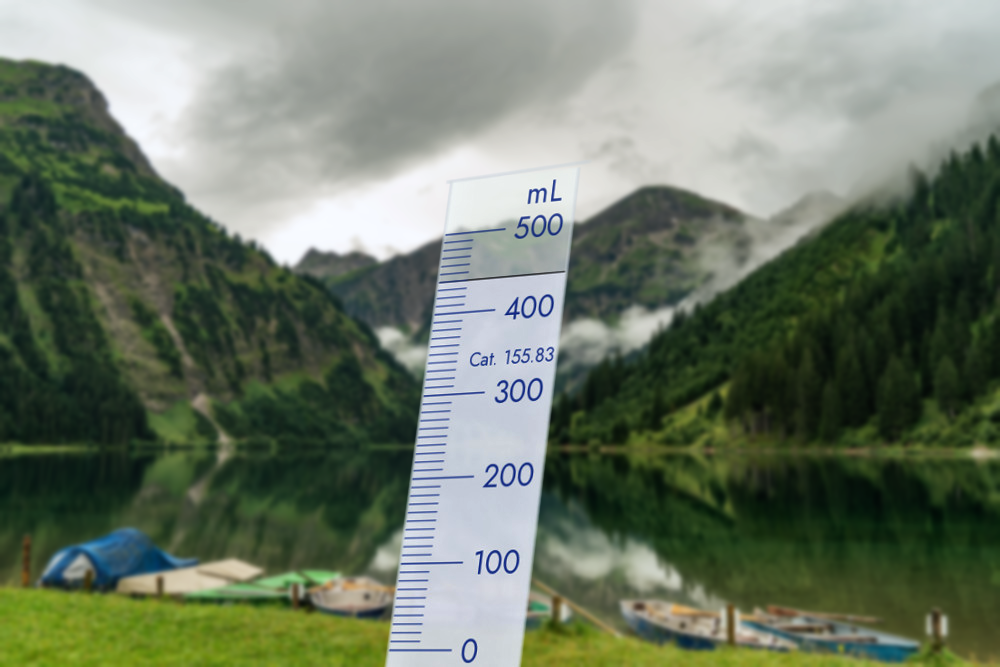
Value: 440 mL
